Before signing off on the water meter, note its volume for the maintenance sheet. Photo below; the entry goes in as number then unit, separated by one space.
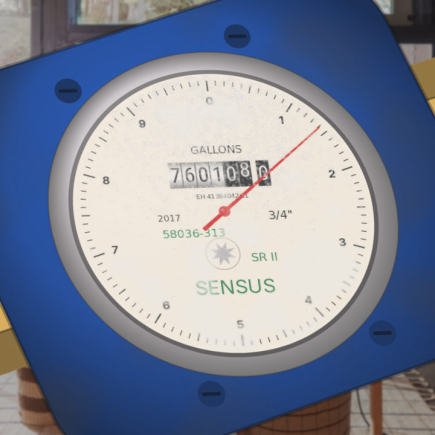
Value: 7601081.4 gal
